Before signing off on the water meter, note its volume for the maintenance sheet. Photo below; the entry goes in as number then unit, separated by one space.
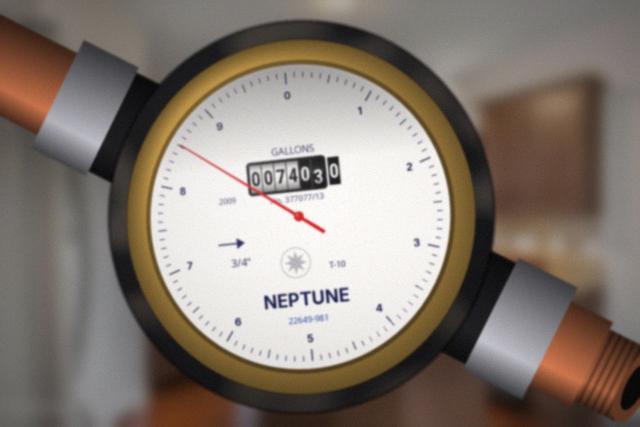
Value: 74028.5 gal
